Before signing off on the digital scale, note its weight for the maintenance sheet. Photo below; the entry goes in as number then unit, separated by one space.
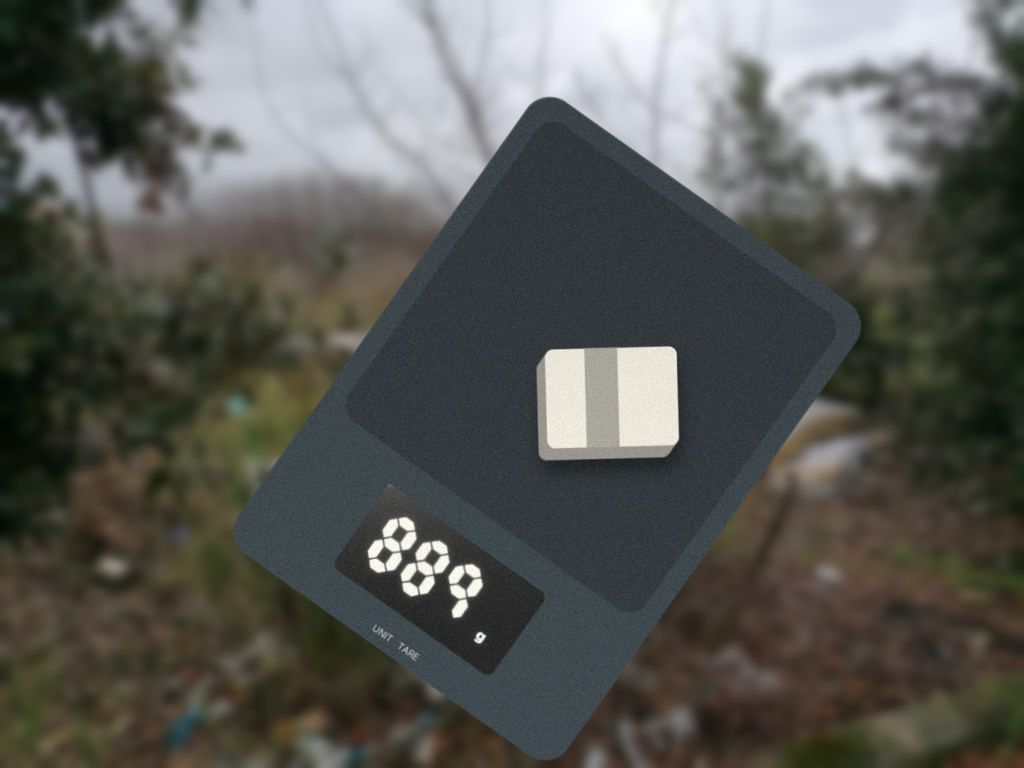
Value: 889 g
